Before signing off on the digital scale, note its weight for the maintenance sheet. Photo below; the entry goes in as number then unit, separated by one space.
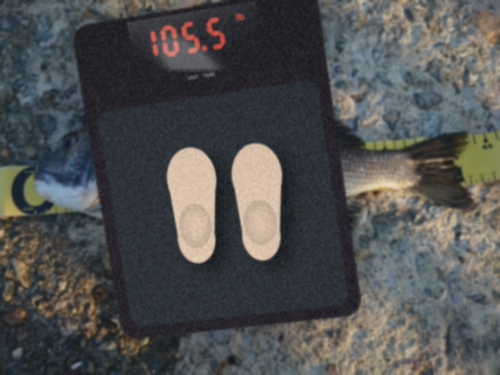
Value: 105.5 lb
